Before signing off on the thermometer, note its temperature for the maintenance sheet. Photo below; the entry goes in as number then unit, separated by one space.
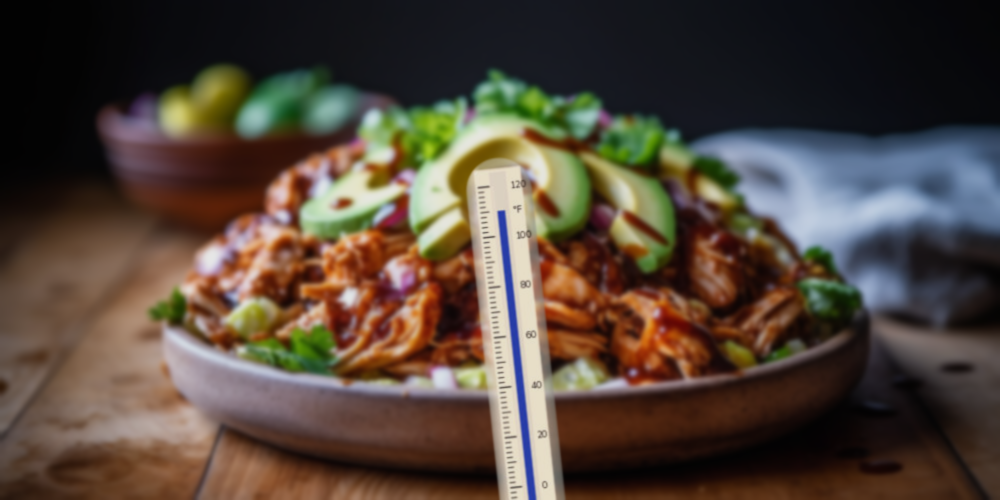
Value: 110 °F
